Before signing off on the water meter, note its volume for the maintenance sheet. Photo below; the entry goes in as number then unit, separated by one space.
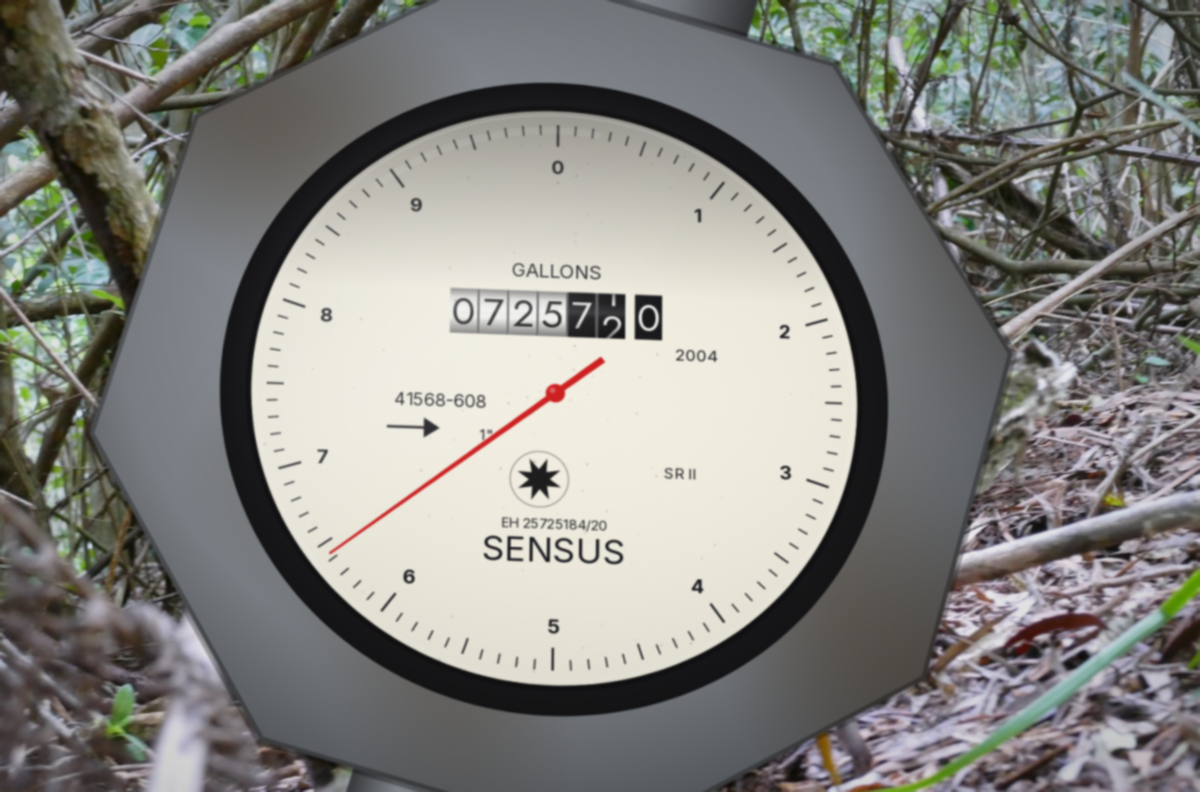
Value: 725716.4 gal
